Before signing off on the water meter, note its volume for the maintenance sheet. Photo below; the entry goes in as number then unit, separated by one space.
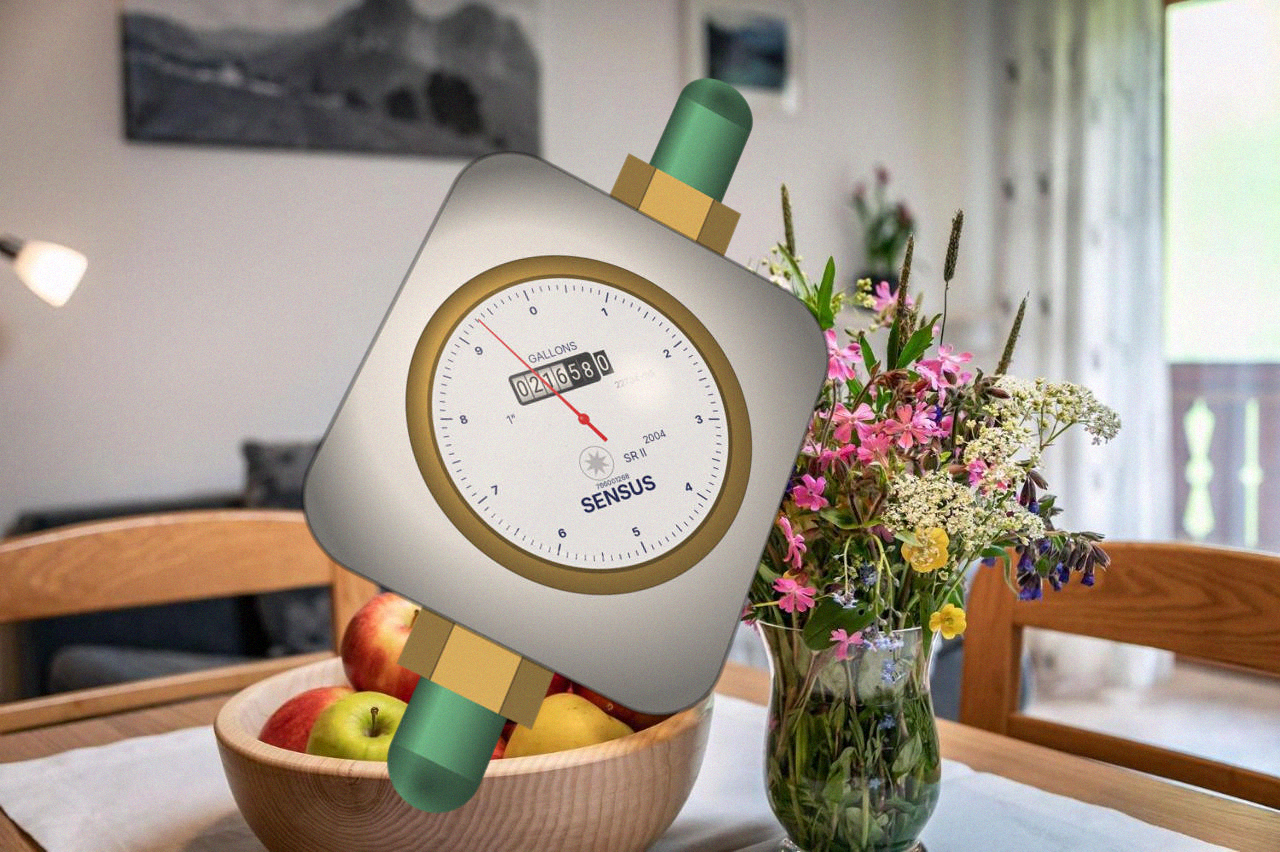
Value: 216579.3 gal
